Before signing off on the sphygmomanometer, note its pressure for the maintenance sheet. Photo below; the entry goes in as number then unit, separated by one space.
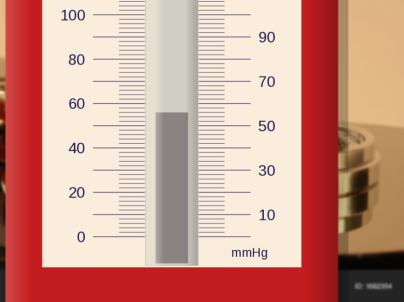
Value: 56 mmHg
